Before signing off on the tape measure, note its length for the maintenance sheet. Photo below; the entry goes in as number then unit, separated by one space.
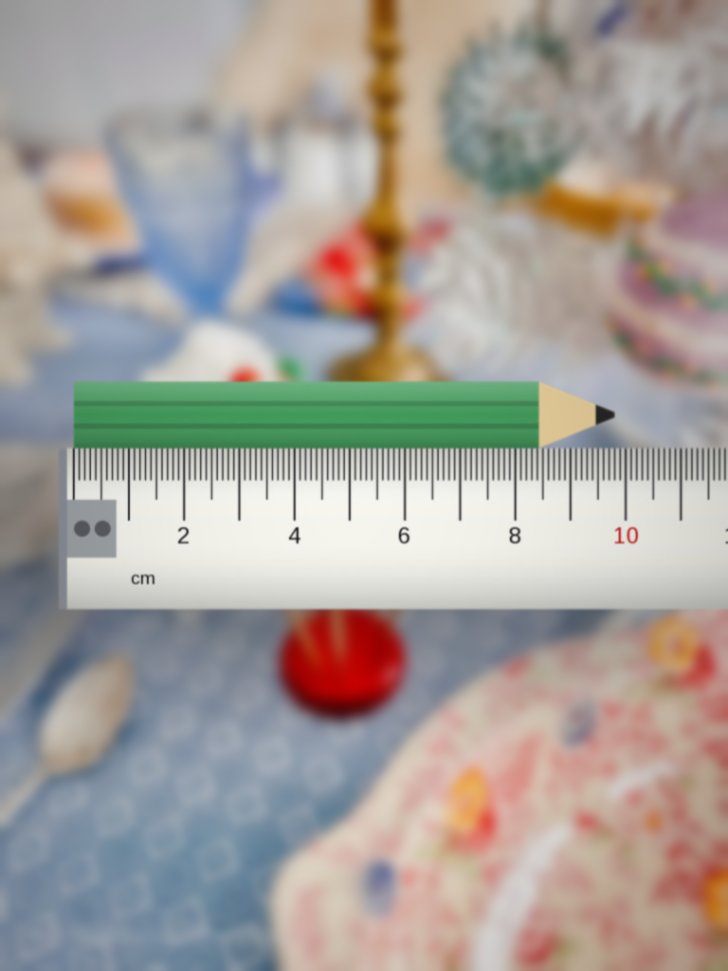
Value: 9.8 cm
